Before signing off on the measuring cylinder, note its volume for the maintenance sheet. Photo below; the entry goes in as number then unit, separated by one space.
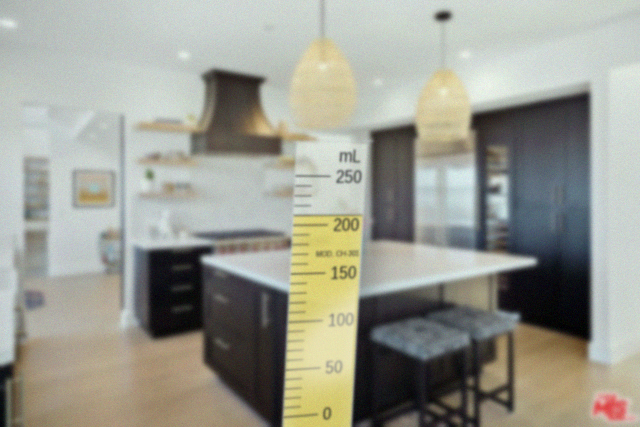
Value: 210 mL
